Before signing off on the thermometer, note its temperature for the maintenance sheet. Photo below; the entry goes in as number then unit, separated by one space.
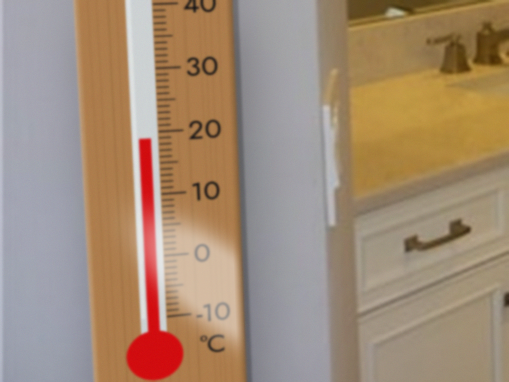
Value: 19 °C
